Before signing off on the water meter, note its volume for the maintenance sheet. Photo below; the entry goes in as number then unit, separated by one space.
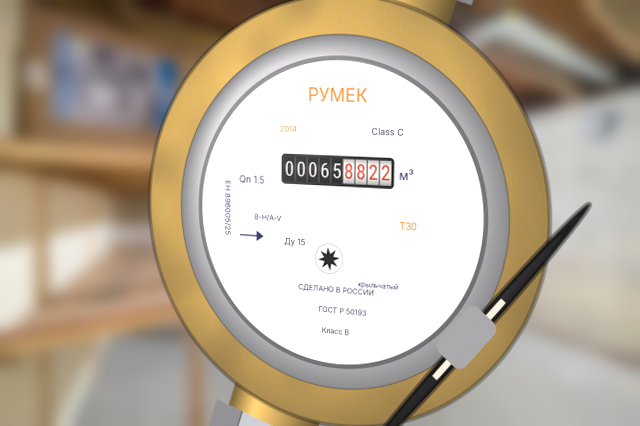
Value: 65.8822 m³
